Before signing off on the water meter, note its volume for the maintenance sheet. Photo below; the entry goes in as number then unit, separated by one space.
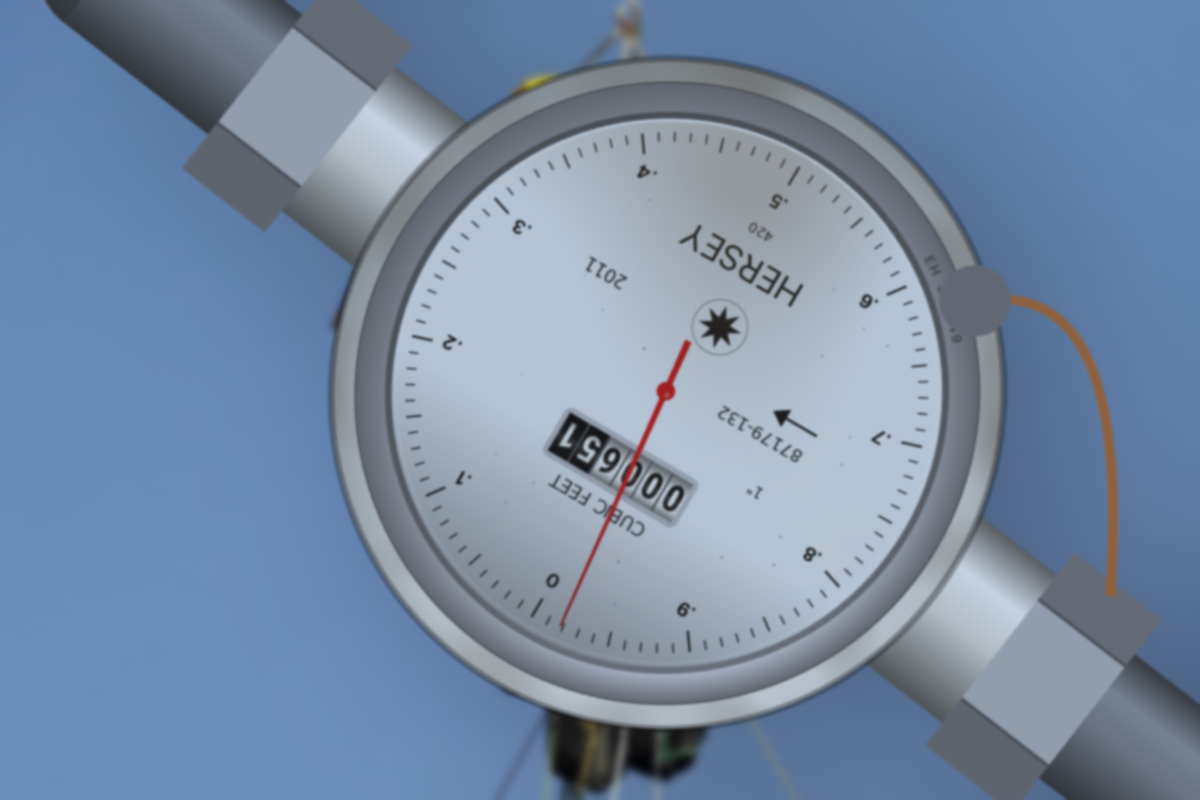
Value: 650.98 ft³
